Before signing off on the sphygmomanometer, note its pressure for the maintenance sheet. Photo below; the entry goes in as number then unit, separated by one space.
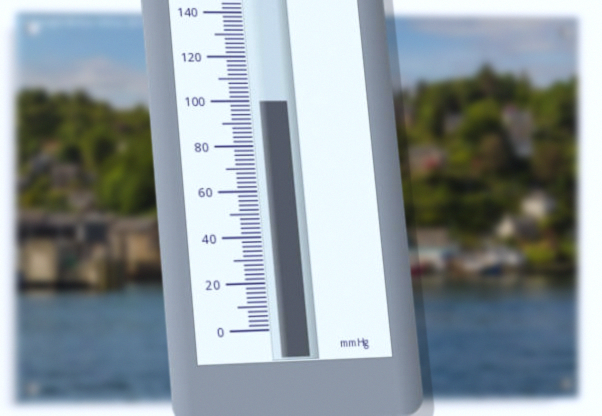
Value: 100 mmHg
